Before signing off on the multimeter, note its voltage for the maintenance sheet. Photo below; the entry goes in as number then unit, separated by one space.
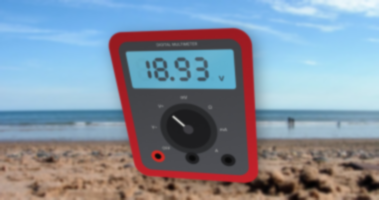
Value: 18.93 V
